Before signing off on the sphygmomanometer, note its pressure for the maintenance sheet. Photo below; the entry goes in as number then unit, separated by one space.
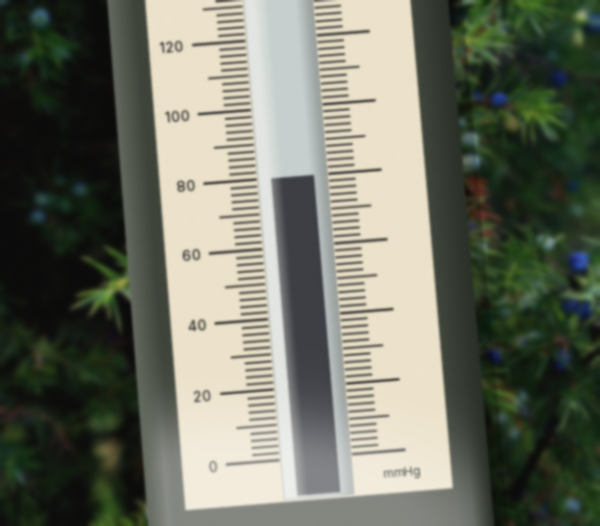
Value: 80 mmHg
